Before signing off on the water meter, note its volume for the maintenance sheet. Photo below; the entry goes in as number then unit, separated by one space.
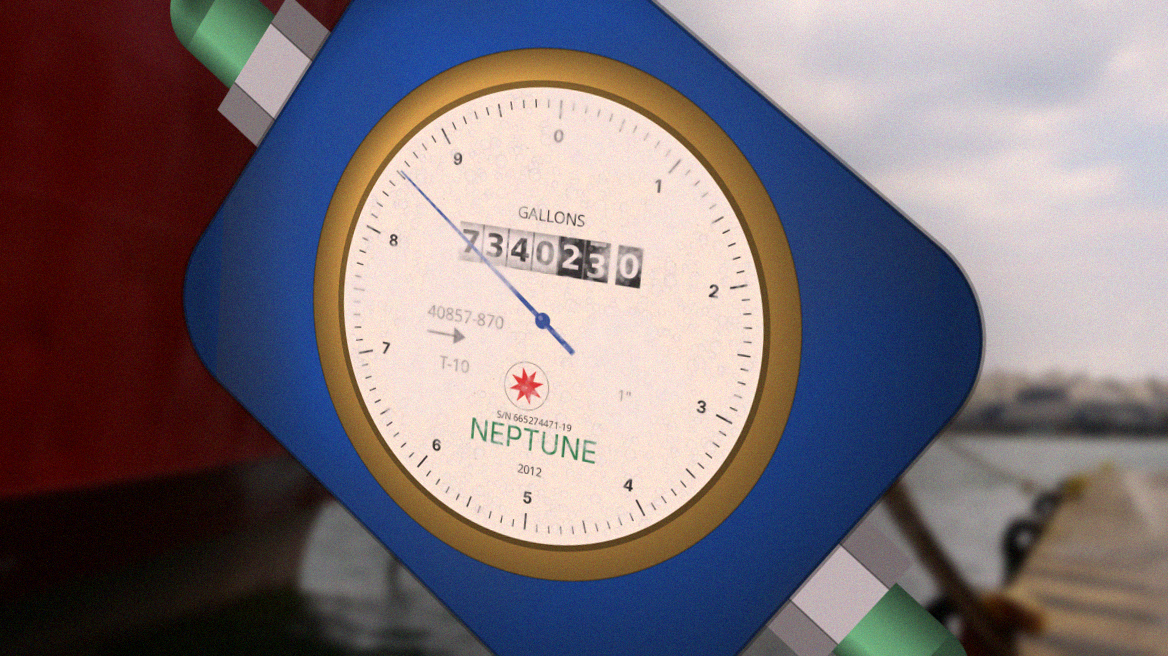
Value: 7340228.5 gal
